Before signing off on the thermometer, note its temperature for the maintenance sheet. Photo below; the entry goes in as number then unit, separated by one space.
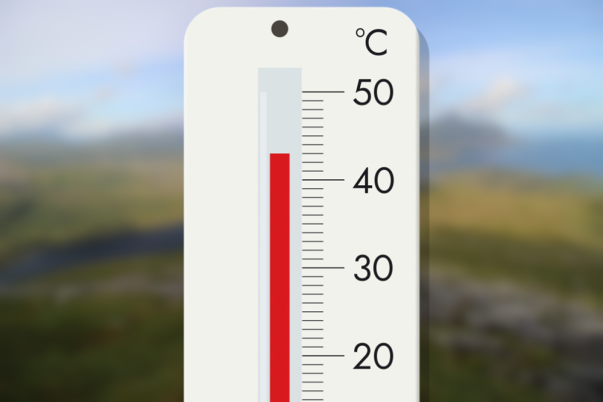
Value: 43 °C
